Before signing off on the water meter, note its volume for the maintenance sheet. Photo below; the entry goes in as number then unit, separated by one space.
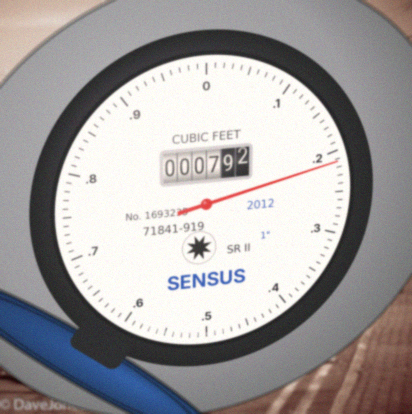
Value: 792.21 ft³
